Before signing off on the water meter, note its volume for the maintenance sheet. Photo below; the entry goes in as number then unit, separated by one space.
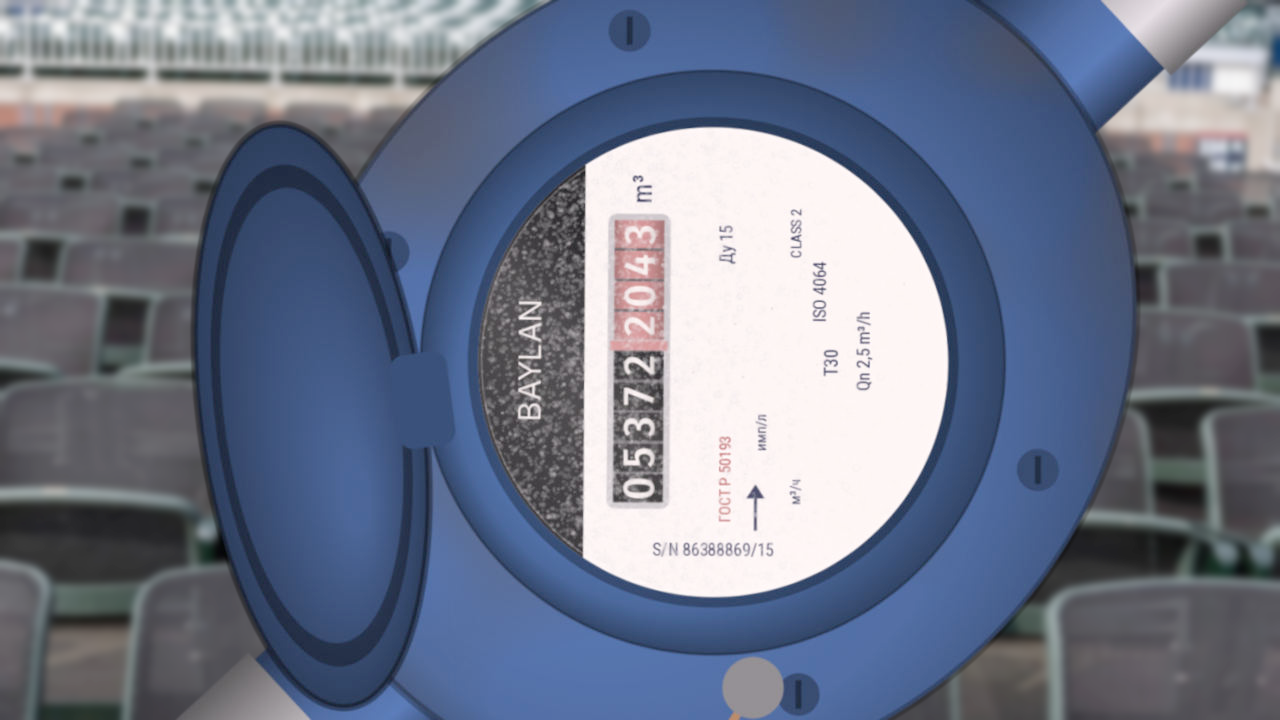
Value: 5372.2043 m³
